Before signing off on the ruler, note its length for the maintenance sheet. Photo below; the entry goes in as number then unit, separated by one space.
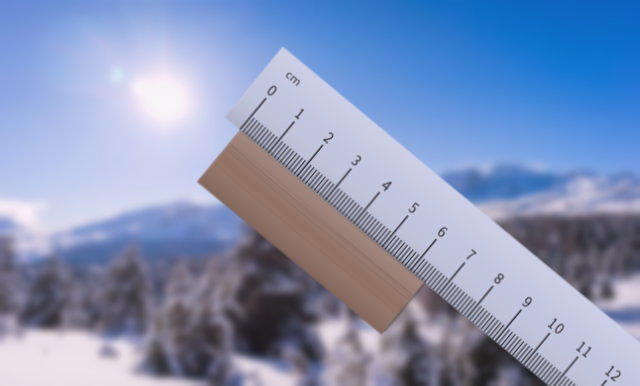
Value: 6.5 cm
